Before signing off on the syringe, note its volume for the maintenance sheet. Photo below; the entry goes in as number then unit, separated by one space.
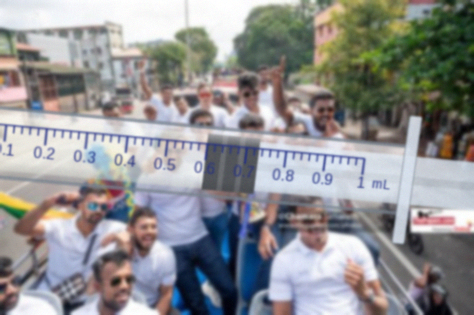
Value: 0.6 mL
